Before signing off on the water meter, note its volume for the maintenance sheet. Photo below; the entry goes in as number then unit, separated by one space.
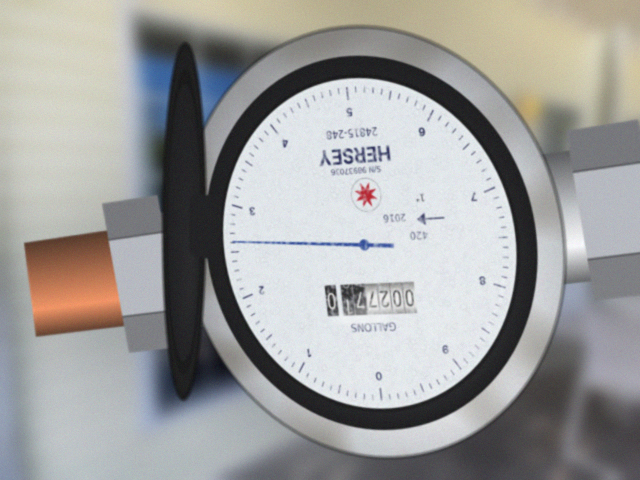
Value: 27712.6 gal
